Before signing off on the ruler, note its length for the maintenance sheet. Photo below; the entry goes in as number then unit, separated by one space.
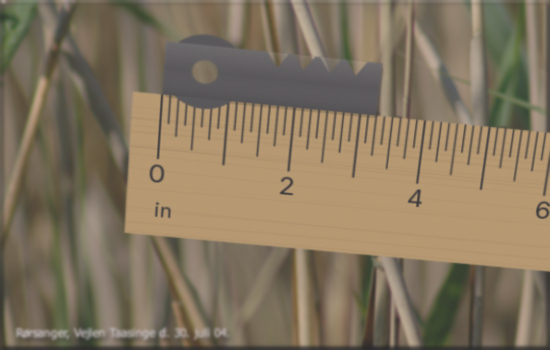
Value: 3.25 in
